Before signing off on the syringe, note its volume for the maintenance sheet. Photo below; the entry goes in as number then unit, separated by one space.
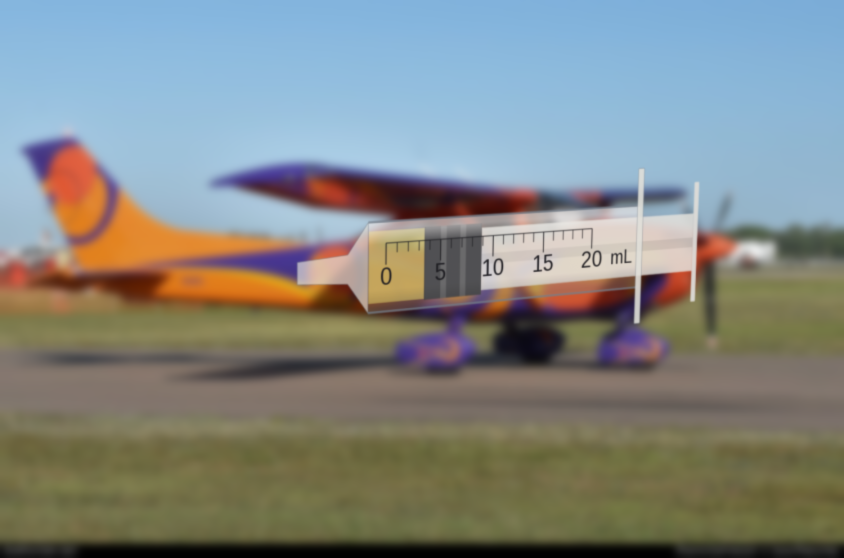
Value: 3.5 mL
